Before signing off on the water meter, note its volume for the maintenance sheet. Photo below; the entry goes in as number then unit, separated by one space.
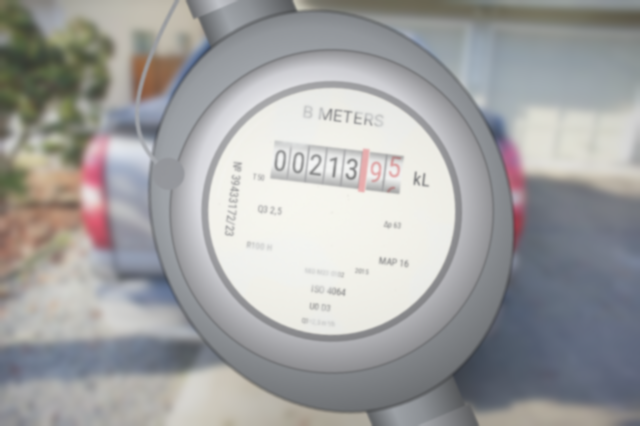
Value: 213.95 kL
